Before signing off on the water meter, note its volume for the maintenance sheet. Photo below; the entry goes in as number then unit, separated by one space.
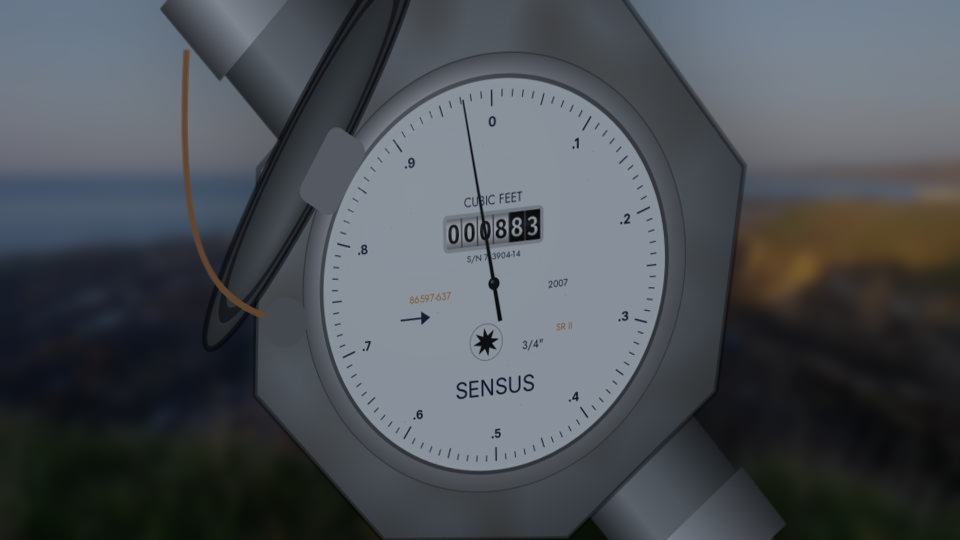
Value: 882.97 ft³
